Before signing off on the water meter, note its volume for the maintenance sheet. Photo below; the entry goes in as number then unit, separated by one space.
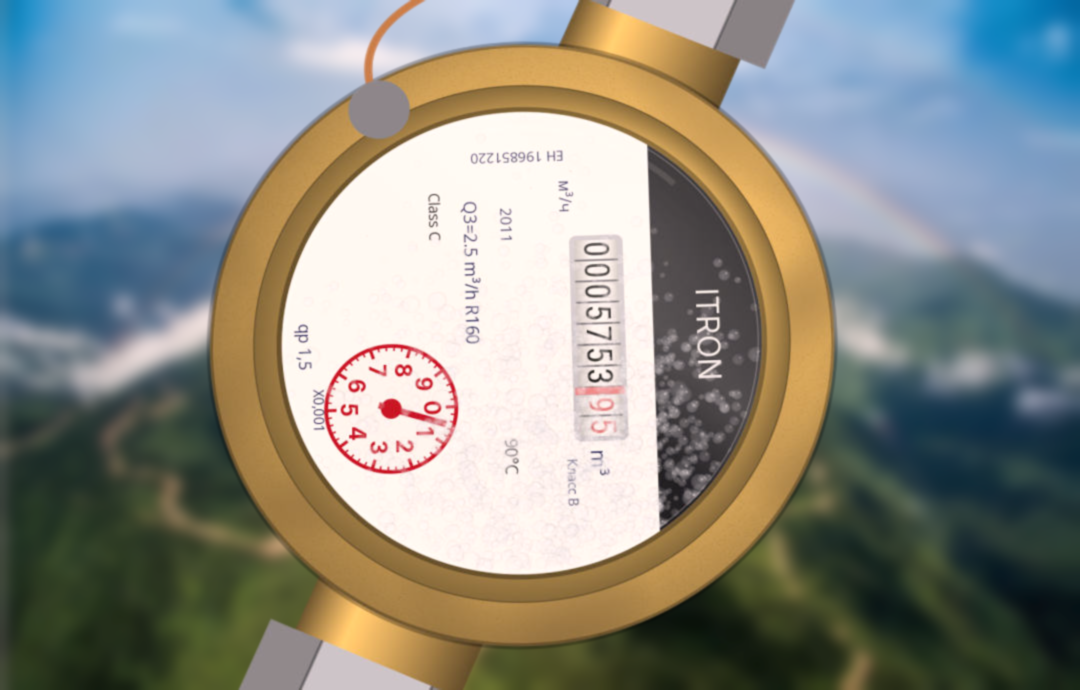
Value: 5753.950 m³
